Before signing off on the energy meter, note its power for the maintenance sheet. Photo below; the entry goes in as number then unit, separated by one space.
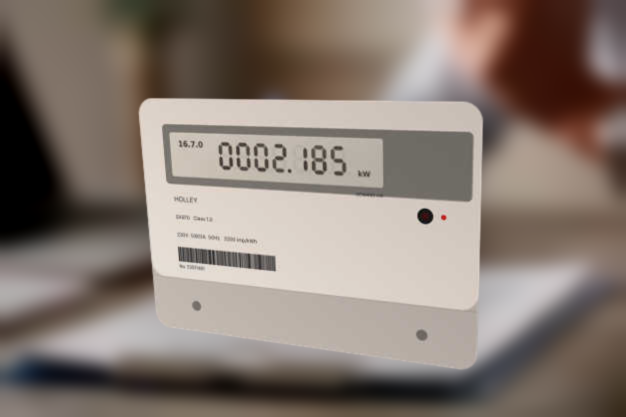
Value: 2.185 kW
